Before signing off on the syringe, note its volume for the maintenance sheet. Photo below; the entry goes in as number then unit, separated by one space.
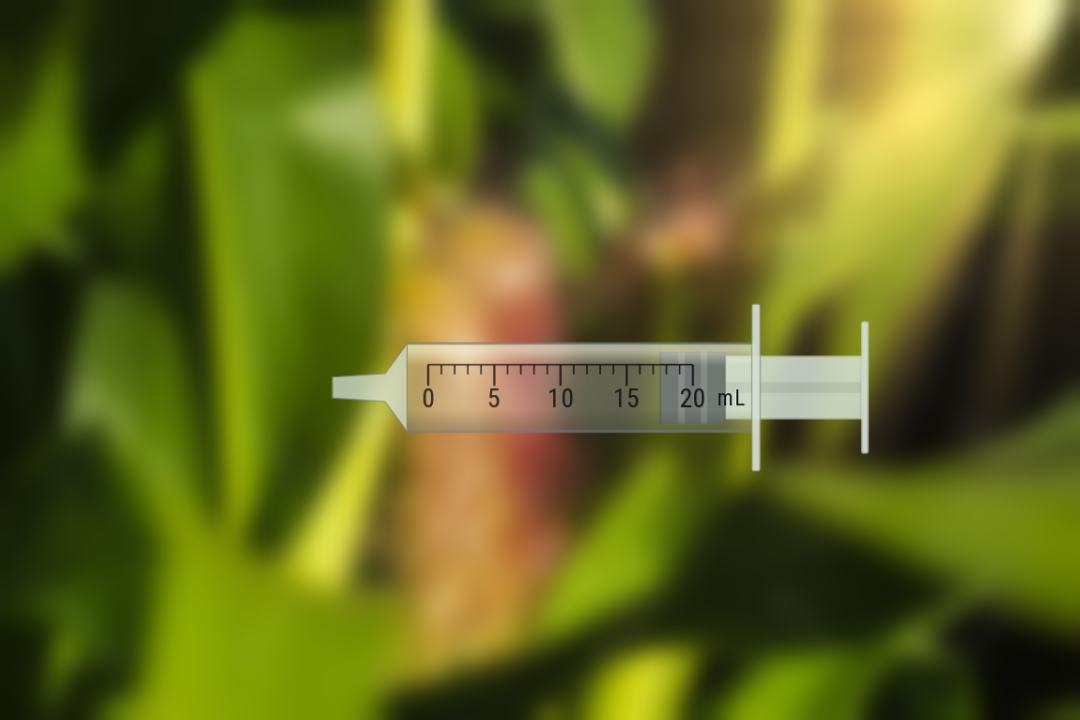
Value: 17.5 mL
